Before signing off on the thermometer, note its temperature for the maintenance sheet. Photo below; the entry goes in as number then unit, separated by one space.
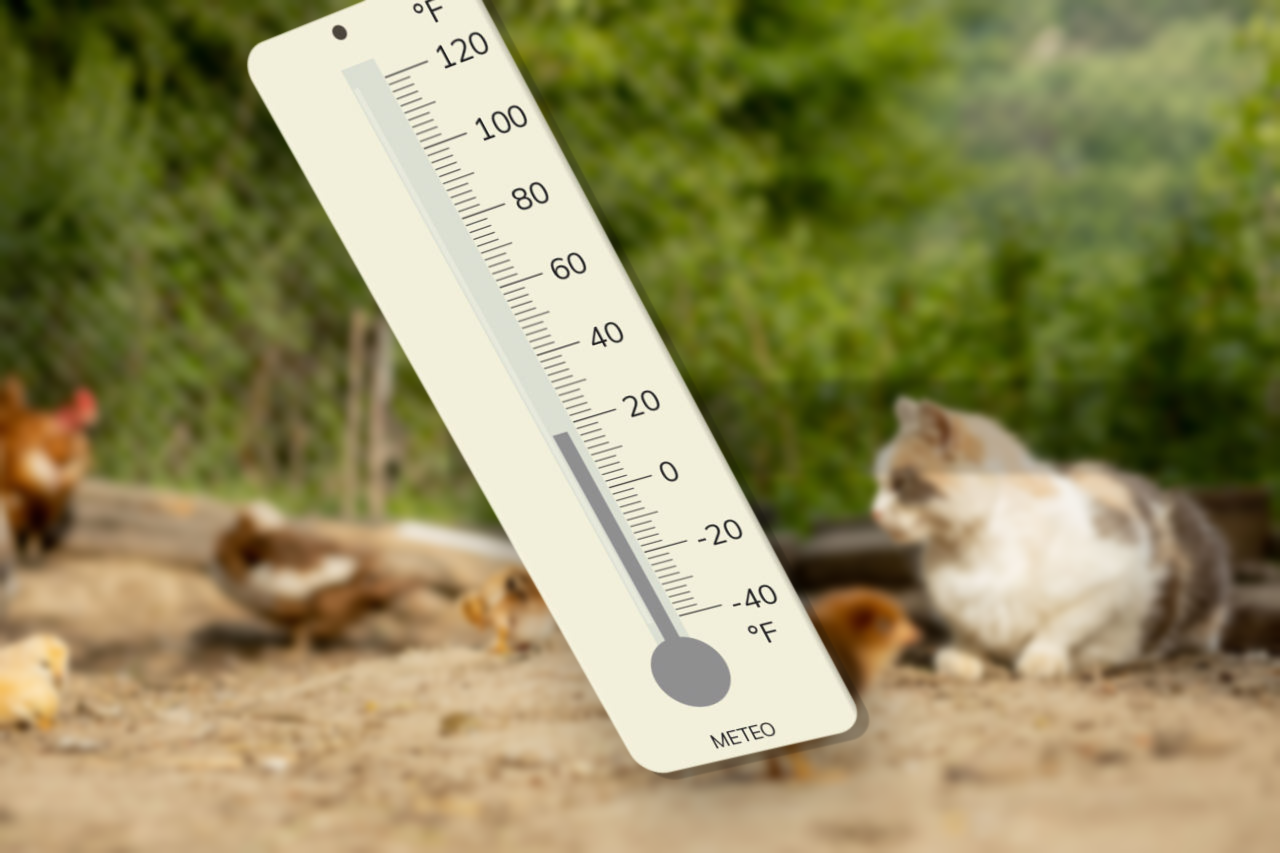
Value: 18 °F
